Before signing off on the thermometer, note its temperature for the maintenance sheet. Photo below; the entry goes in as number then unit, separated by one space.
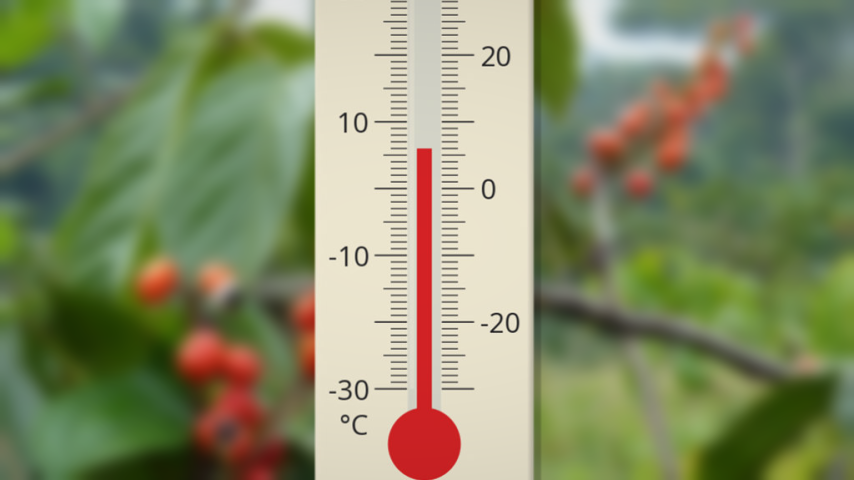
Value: 6 °C
